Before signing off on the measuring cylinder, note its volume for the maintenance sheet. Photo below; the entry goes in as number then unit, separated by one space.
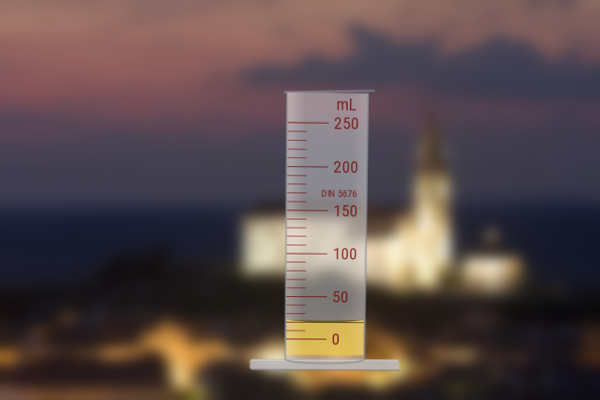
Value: 20 mL
